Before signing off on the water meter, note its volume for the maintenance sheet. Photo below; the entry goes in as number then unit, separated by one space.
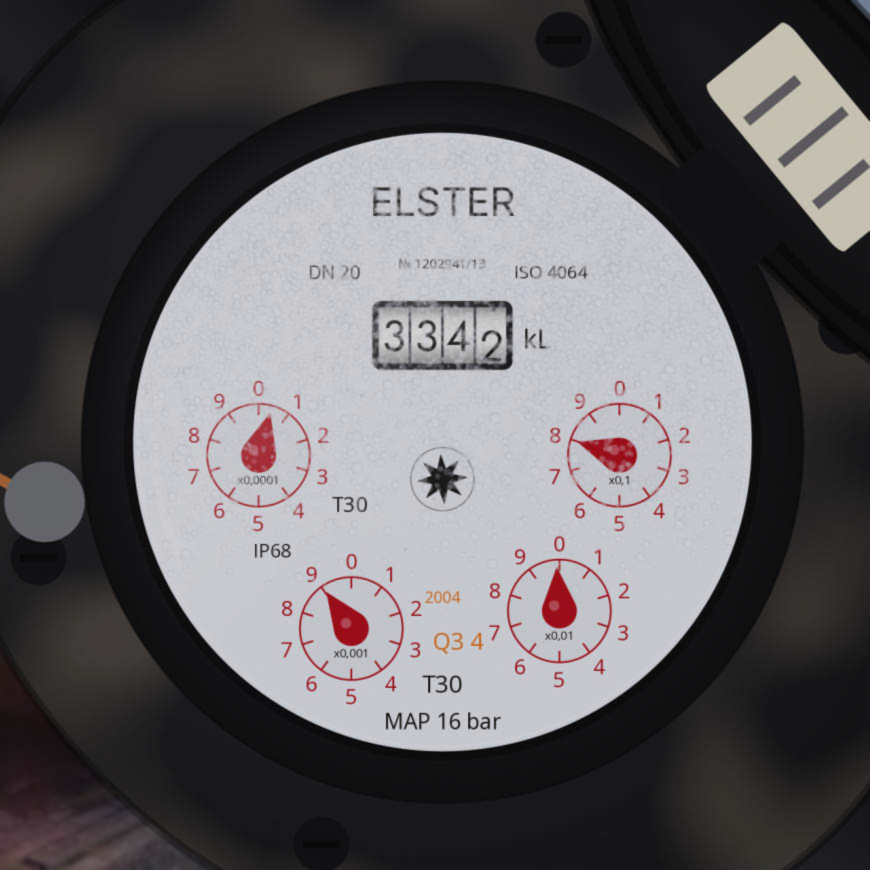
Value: 3341.7990 kL
